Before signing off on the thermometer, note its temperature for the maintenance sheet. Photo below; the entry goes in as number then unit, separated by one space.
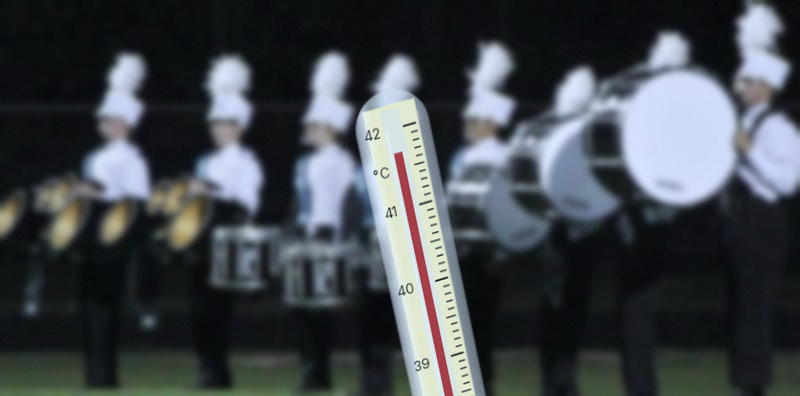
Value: 41.7 °C
